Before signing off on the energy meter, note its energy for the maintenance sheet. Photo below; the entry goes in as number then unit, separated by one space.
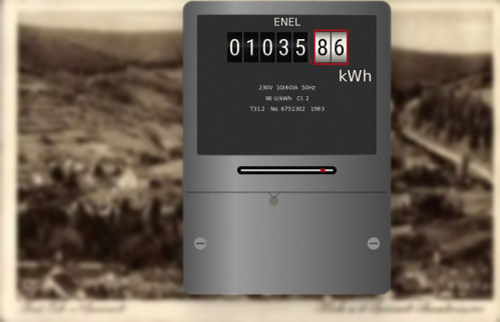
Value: 1035.86 kWh
